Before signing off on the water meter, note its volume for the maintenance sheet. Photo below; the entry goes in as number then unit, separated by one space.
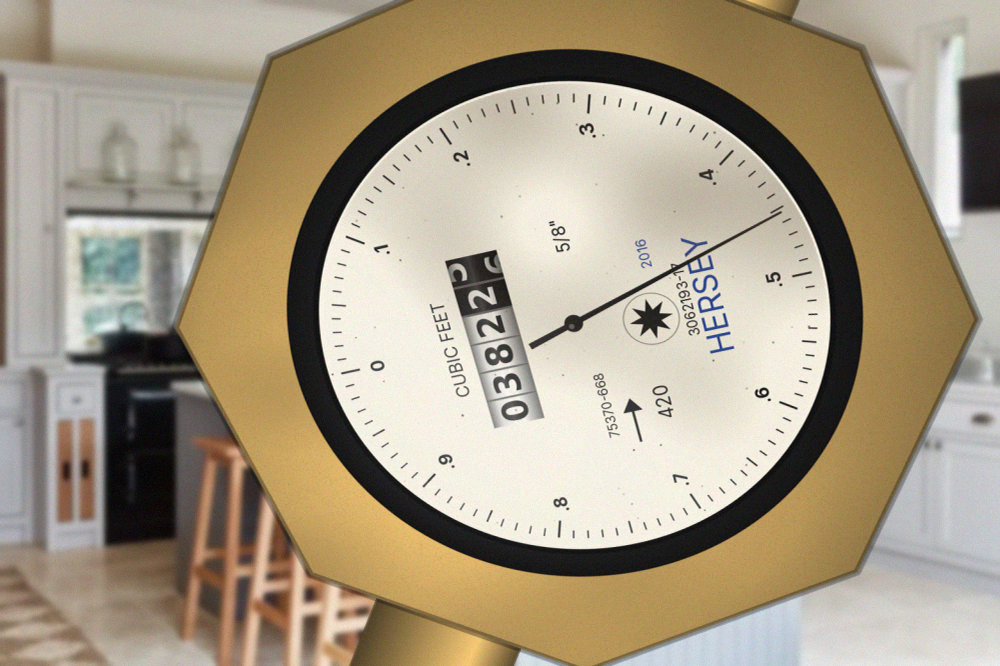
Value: 38225.45 ft³
